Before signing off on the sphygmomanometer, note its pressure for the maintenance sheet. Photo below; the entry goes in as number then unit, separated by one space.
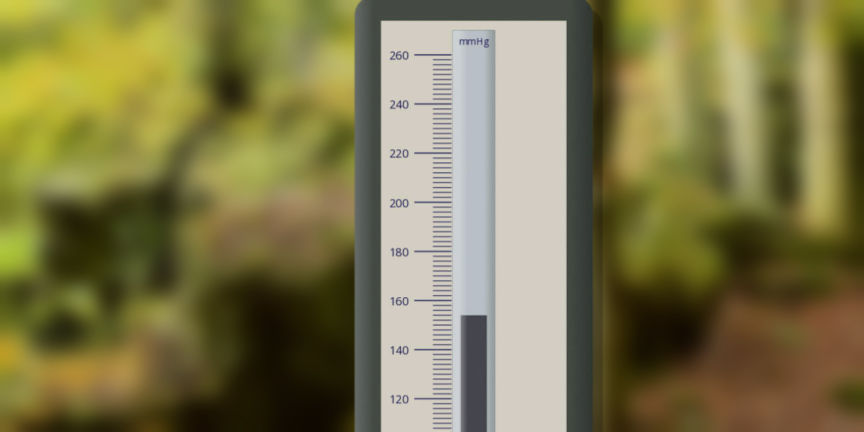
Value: 154 mmHg
